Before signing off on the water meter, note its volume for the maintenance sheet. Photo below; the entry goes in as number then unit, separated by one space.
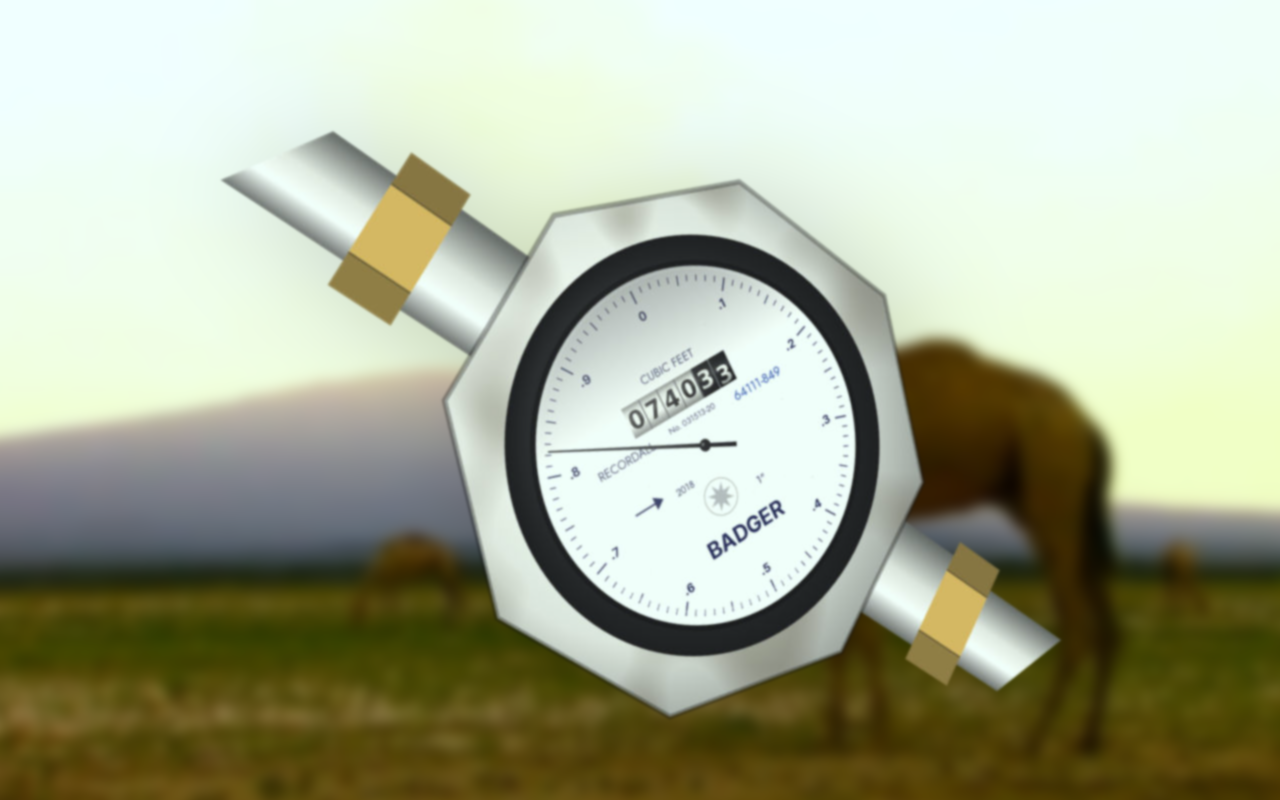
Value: 74032.82 ft³
